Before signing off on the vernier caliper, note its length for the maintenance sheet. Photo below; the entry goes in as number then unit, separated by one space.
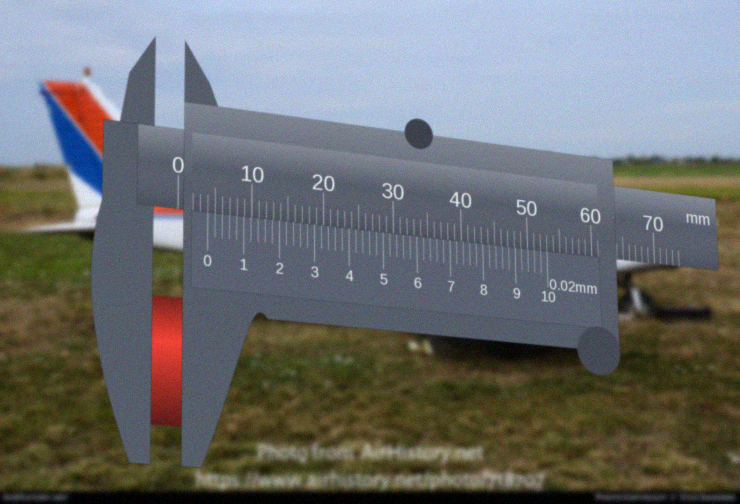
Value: 4.0 mm
